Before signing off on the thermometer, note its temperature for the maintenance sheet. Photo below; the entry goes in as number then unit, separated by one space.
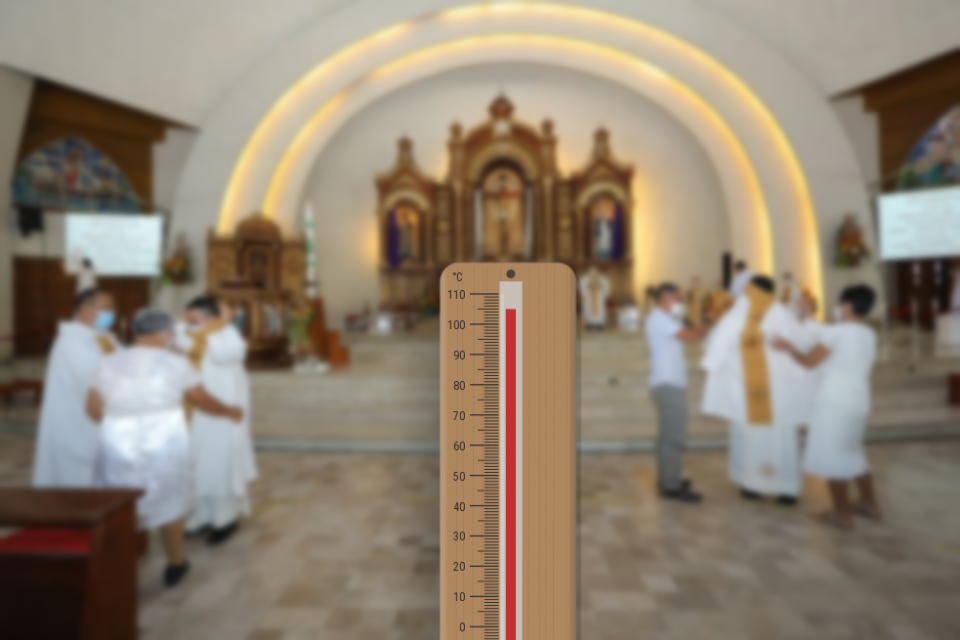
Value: 105 °C
